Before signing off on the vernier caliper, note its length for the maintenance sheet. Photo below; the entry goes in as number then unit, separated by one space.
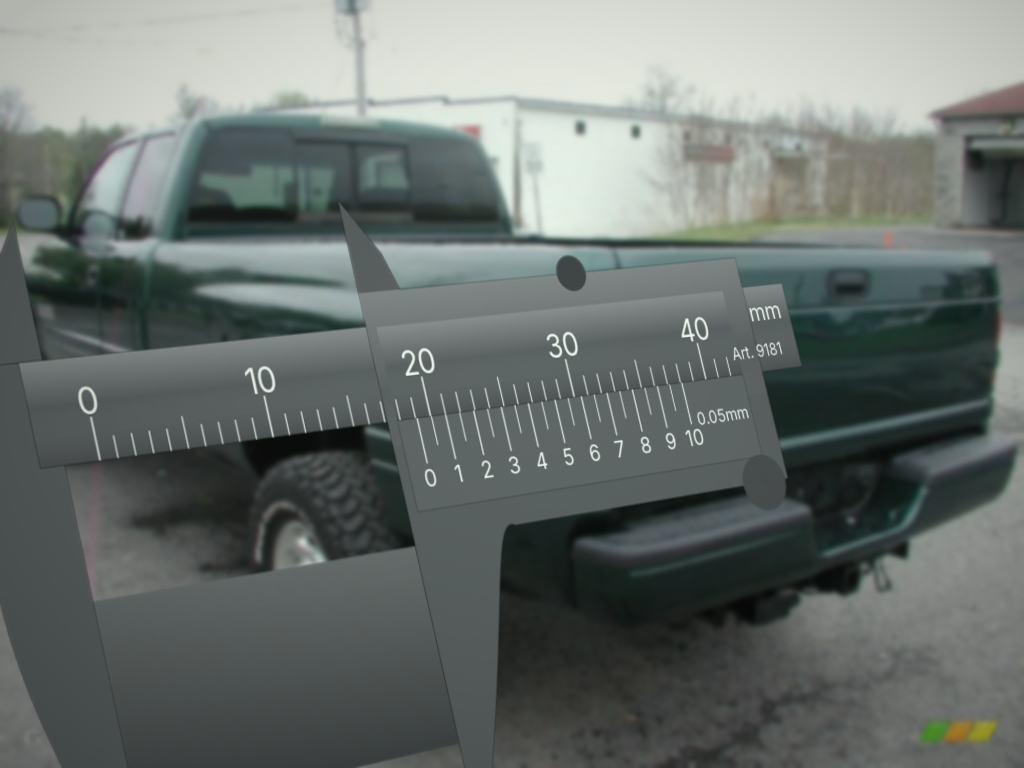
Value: 19.1 mm
